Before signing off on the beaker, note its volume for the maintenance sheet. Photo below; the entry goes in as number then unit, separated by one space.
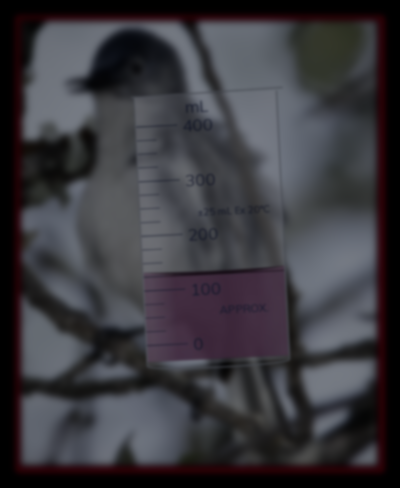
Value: 125 mL
